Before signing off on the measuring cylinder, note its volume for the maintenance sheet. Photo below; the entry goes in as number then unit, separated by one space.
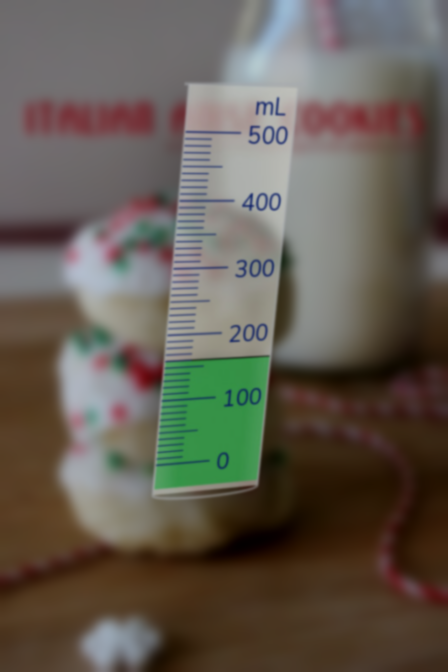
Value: 160 mL
